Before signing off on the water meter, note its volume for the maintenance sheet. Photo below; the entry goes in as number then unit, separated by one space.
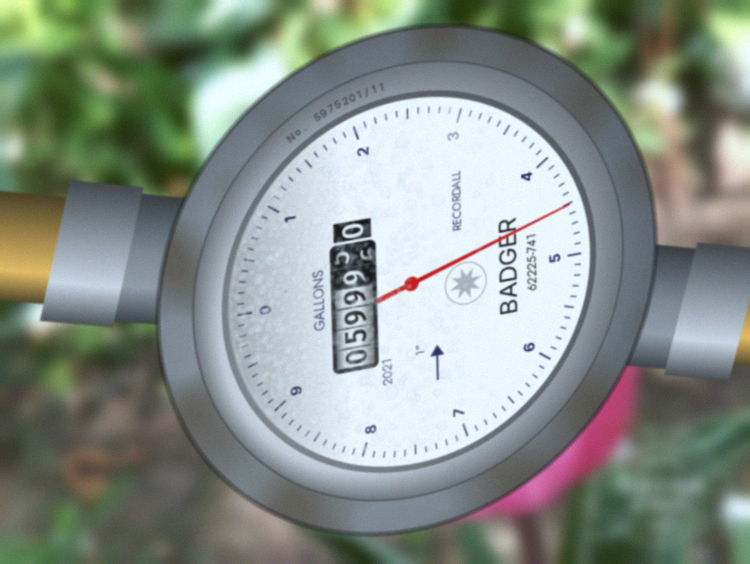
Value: 599954.5 gal
